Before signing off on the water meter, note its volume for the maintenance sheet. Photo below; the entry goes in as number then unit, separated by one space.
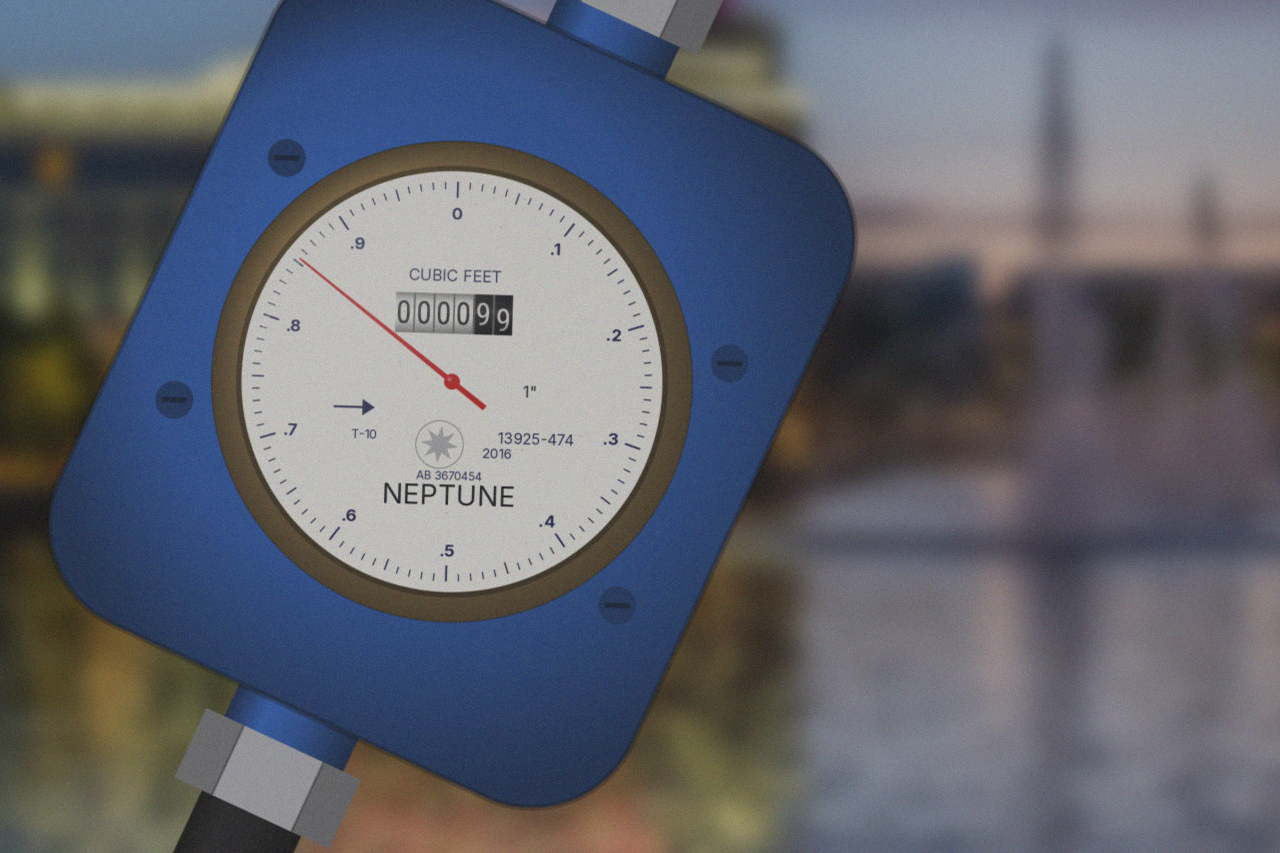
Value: 98.85 ft³
